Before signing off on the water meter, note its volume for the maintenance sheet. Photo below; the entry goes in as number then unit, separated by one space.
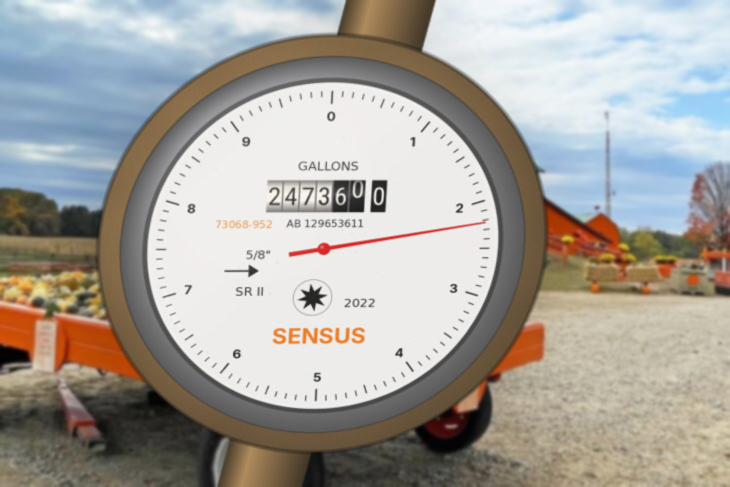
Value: 2473602.2 gal
